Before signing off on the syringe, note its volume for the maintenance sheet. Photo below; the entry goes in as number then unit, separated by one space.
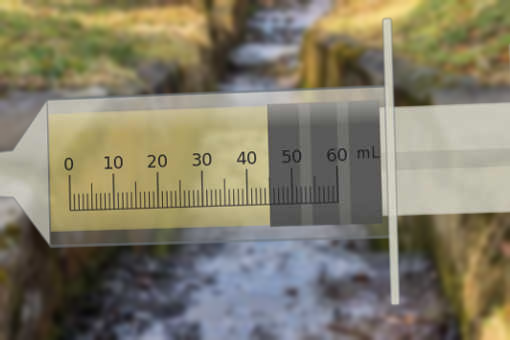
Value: 45 mL
